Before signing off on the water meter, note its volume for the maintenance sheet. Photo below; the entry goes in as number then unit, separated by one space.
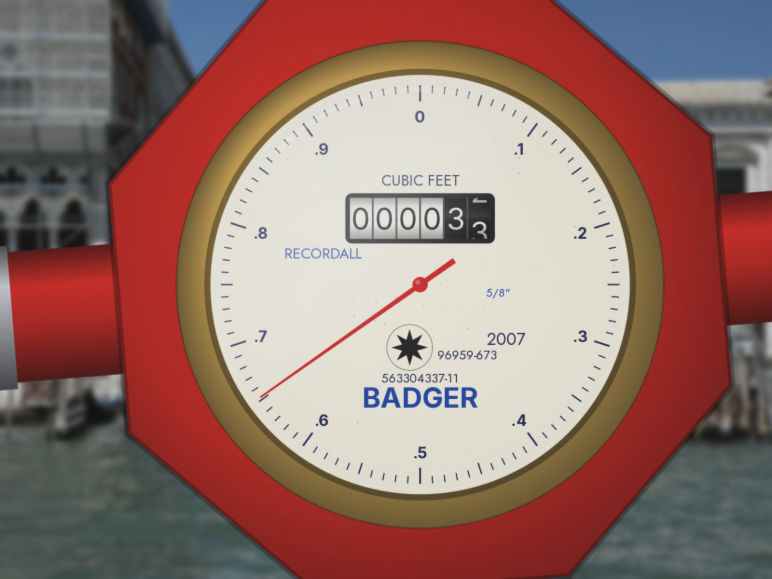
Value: 32.65 ft³
